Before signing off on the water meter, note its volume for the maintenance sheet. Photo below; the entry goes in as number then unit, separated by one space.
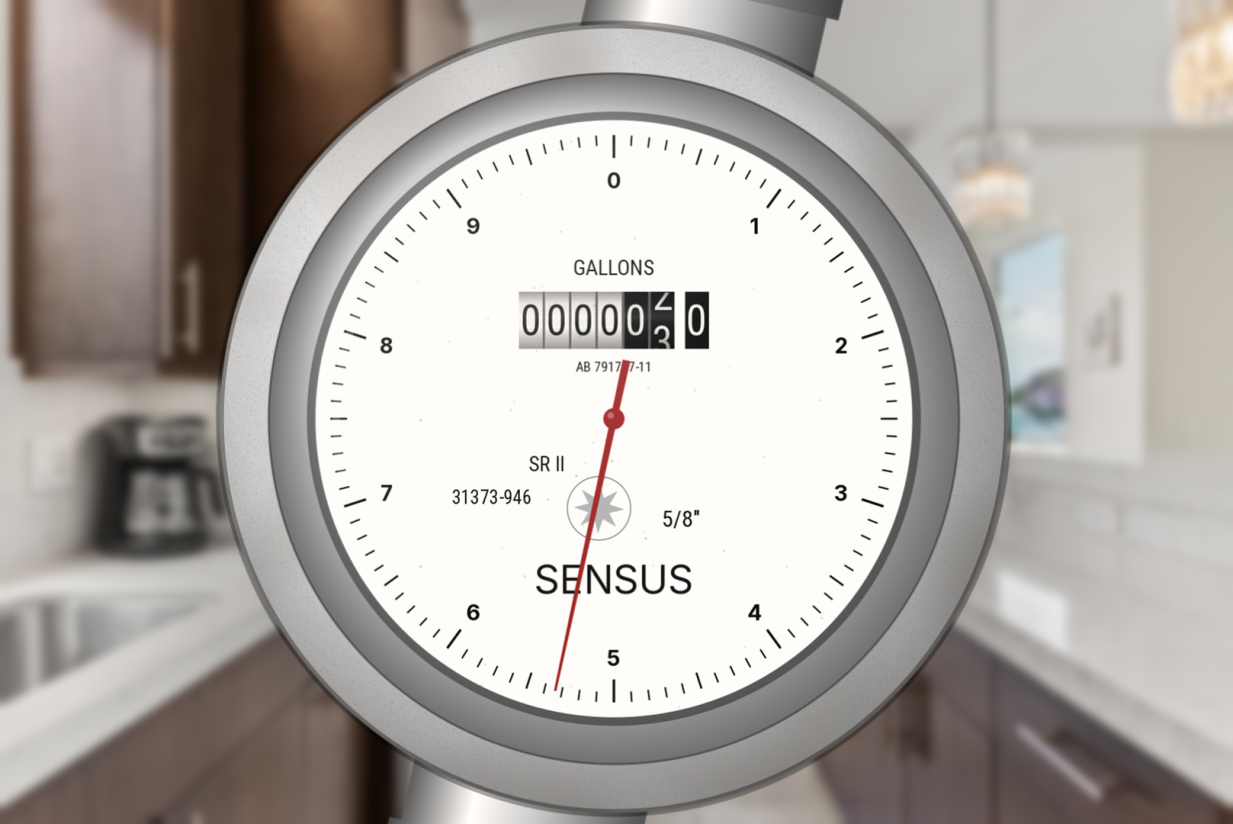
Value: 25.3 gal
